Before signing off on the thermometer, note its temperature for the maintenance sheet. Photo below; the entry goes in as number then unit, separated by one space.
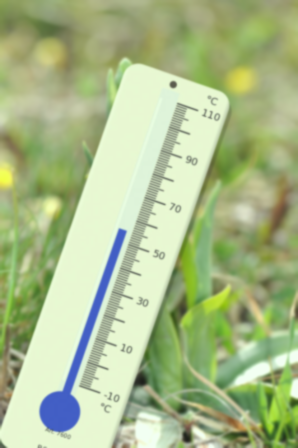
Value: 55 °C
